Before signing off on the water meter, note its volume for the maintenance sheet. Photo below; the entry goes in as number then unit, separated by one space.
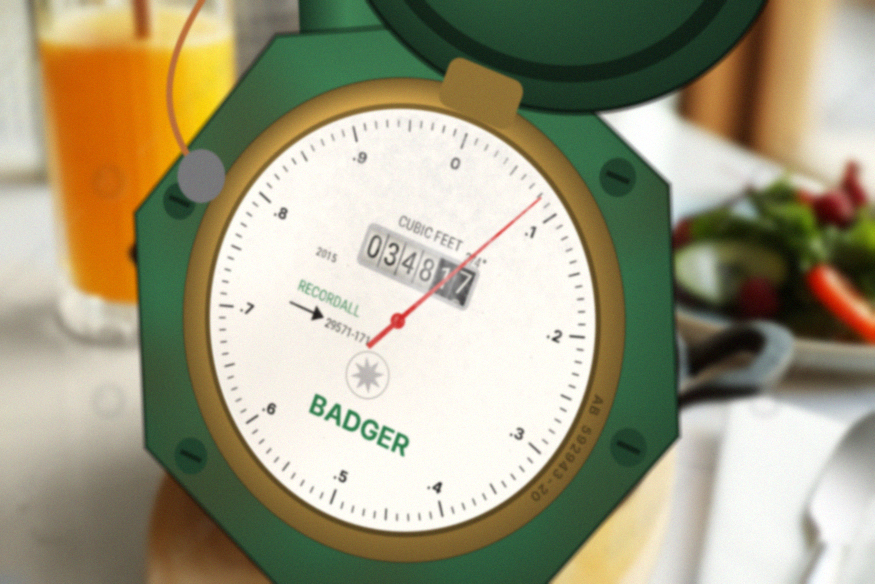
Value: 34817.08 ft³
